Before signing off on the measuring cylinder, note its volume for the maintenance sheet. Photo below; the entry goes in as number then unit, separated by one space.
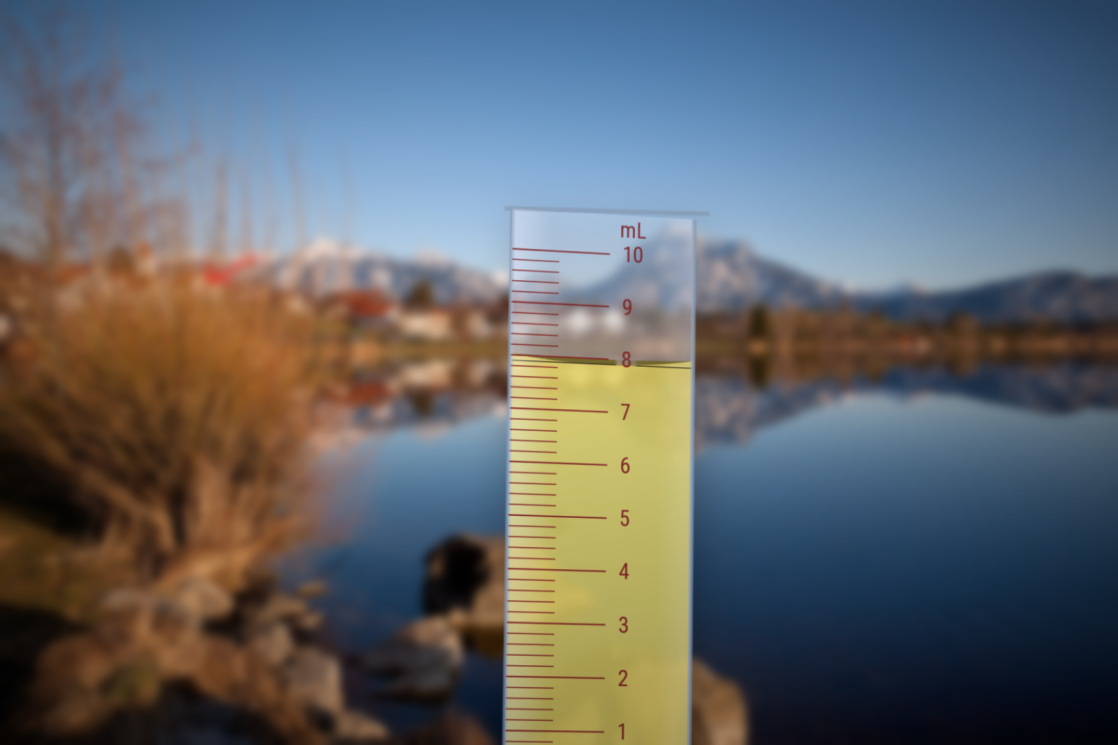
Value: 7.9 mL
